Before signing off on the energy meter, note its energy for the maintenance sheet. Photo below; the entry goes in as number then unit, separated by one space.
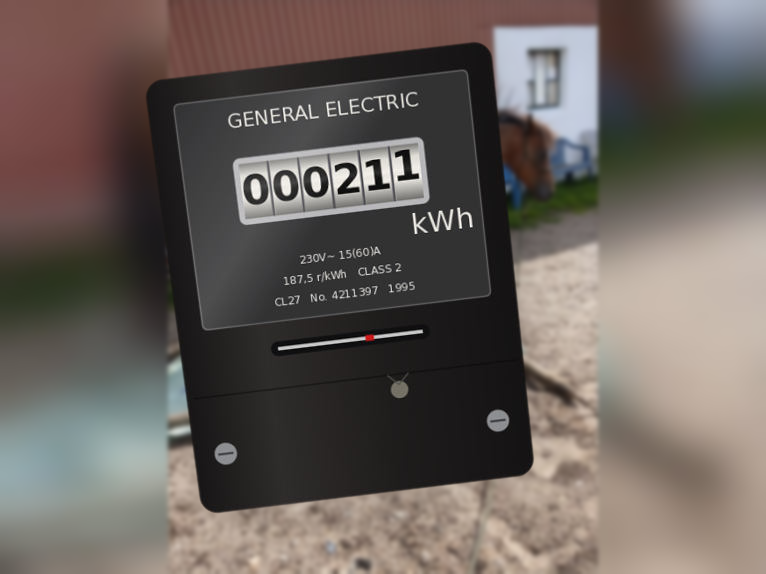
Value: 211 kWh
